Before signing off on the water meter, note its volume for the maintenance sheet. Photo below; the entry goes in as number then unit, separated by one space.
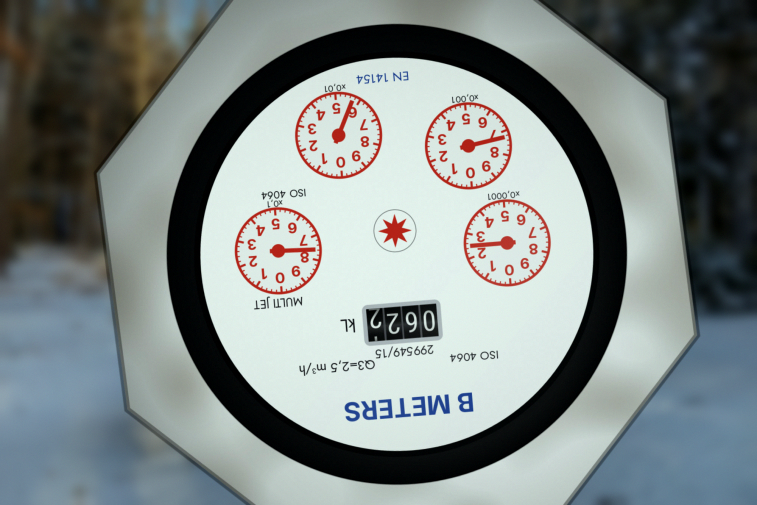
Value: 621.7572 kL
